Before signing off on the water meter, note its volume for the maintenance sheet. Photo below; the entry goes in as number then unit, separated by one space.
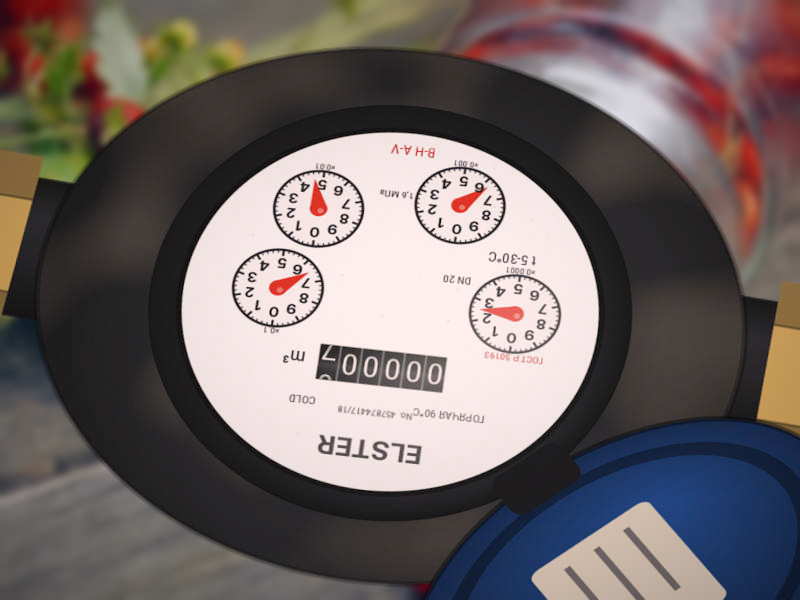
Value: 6.6462 m³
